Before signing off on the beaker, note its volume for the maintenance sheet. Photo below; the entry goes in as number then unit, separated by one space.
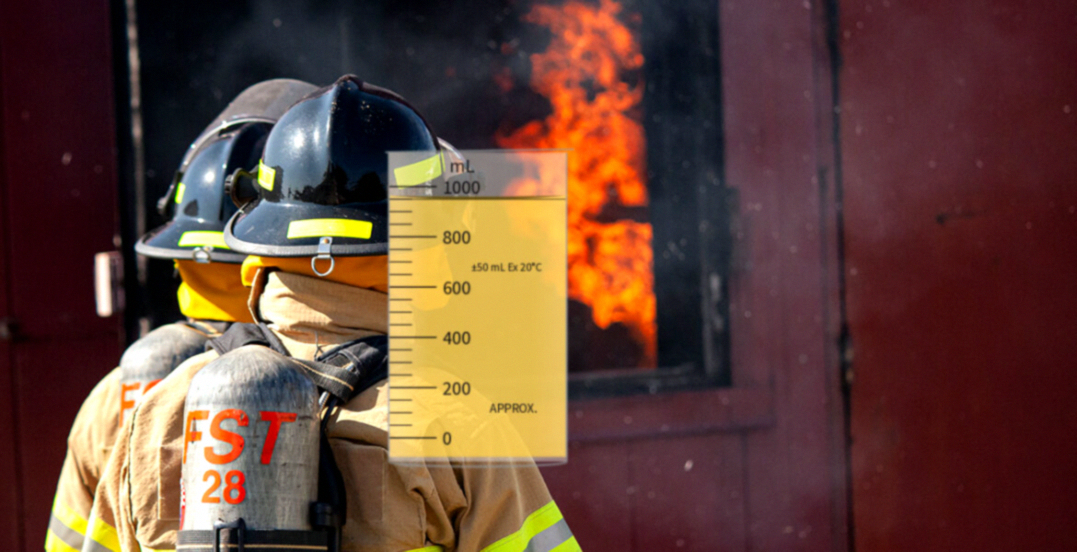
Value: 950 mL
